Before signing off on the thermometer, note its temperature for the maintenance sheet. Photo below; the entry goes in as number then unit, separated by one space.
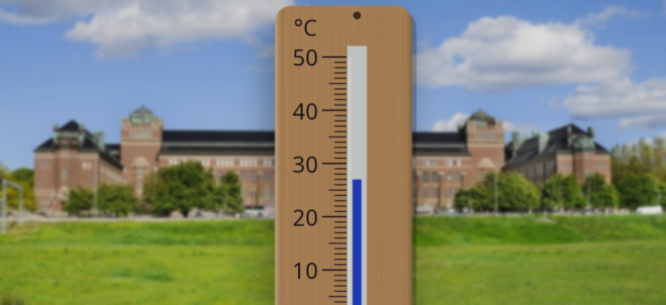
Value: 27 °C
